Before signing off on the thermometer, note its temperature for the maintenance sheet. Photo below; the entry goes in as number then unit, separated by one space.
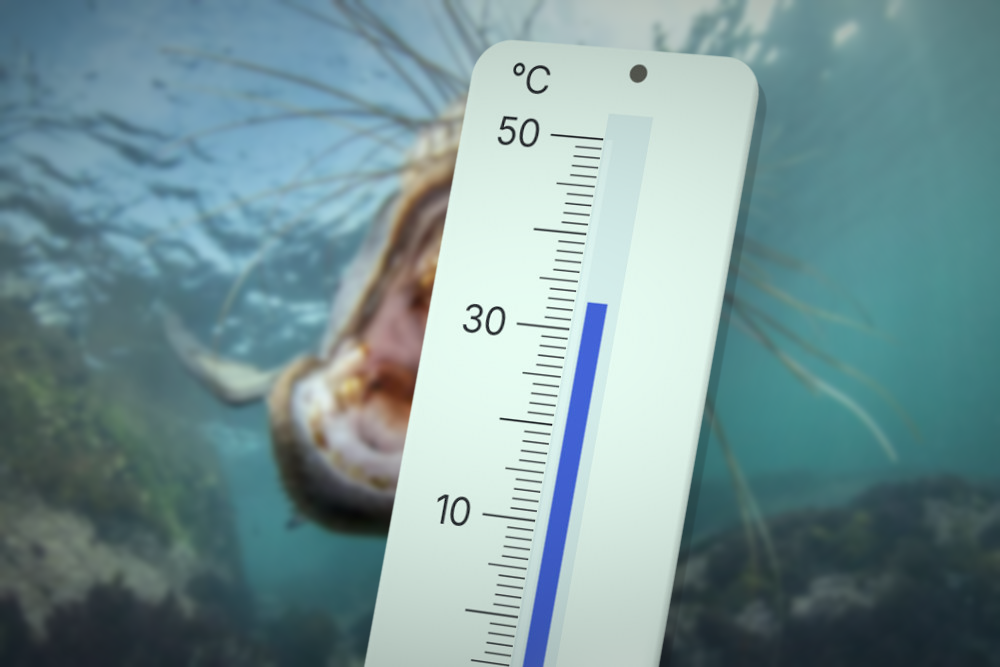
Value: 33 °C
